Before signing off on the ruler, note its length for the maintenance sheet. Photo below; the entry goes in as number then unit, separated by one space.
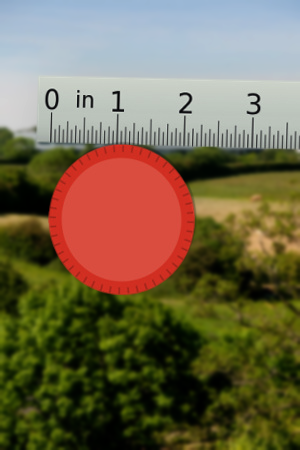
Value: 2.1875 in
